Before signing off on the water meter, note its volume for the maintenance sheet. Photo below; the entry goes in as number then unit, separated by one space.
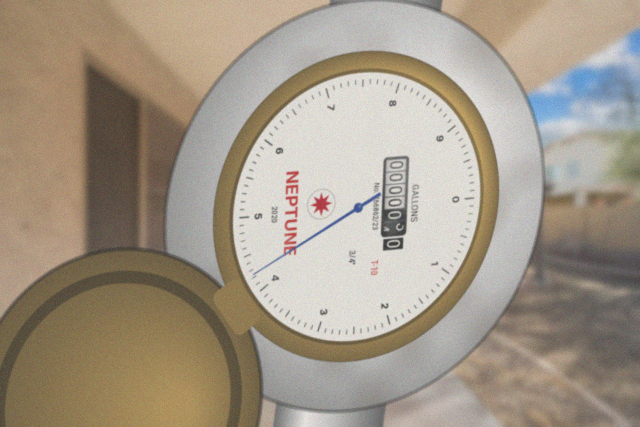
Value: 34.2 gal
